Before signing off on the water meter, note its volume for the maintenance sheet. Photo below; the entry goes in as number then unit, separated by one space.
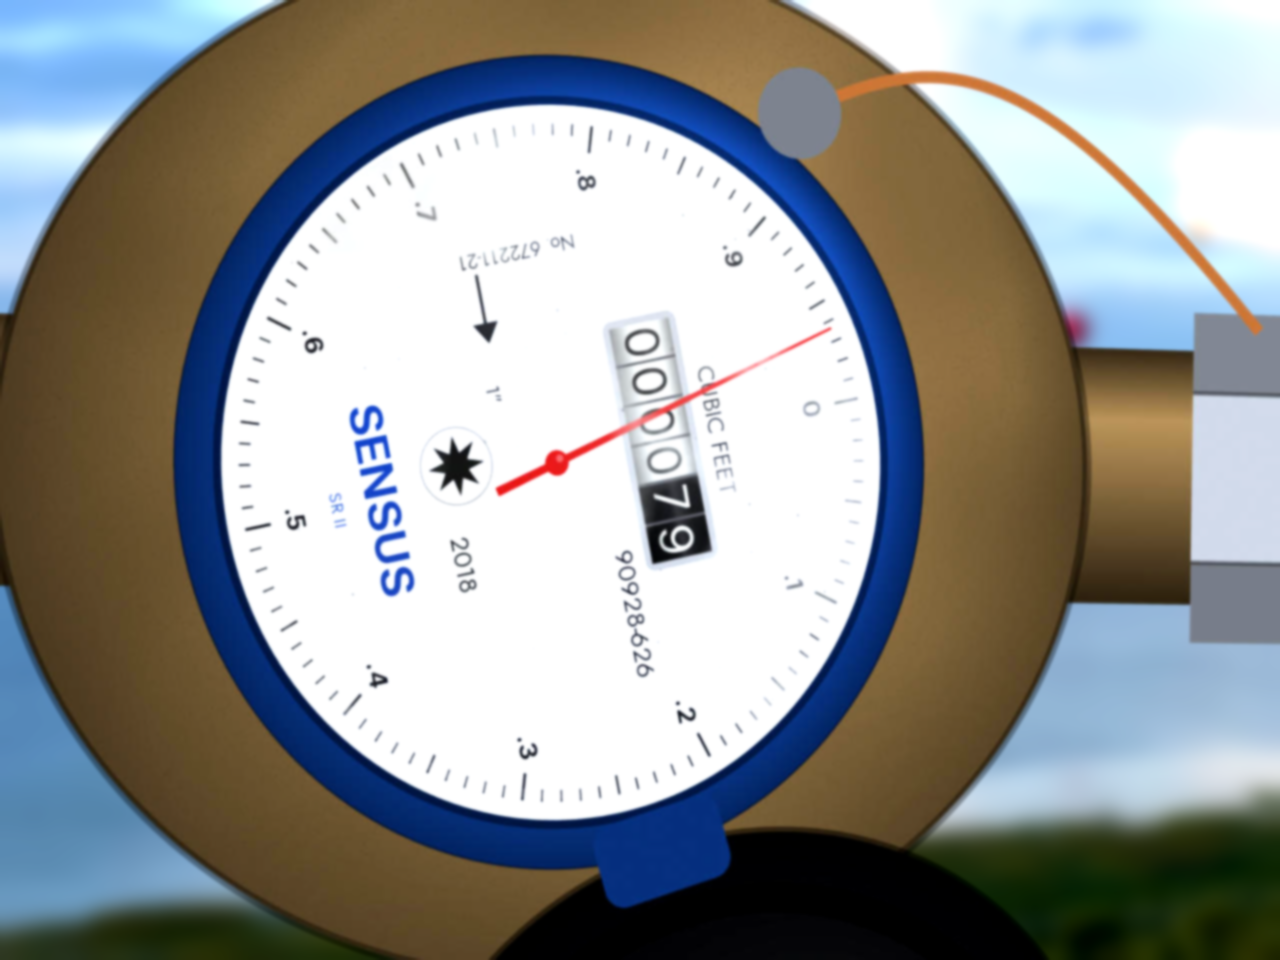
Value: 78.96 ft³
